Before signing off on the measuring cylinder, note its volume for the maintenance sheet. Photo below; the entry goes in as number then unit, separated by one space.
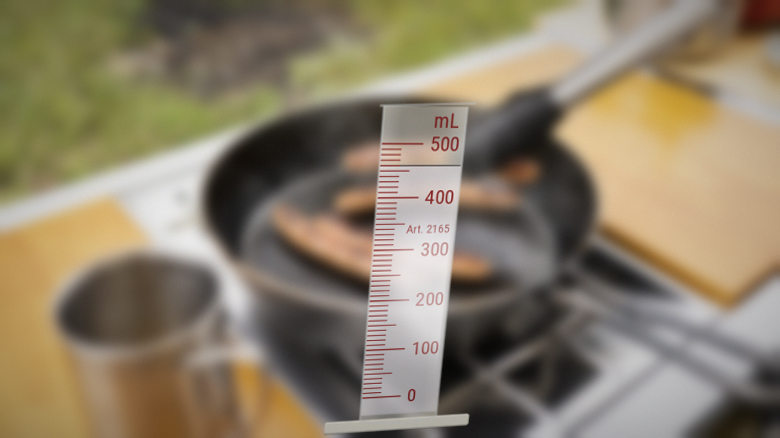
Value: 460 mL
